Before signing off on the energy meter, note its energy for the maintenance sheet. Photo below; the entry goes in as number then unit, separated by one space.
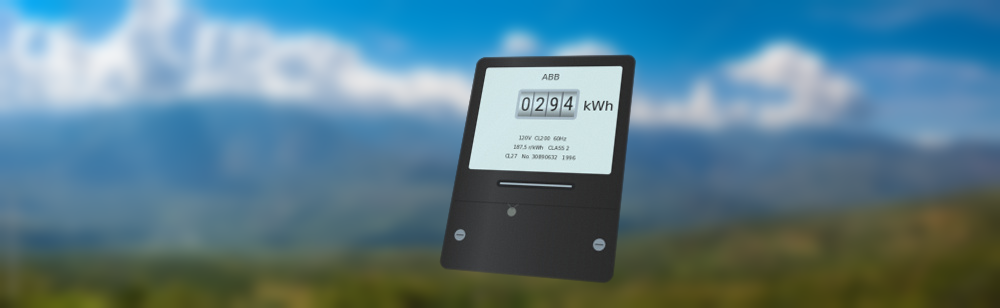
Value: 294 kWh
